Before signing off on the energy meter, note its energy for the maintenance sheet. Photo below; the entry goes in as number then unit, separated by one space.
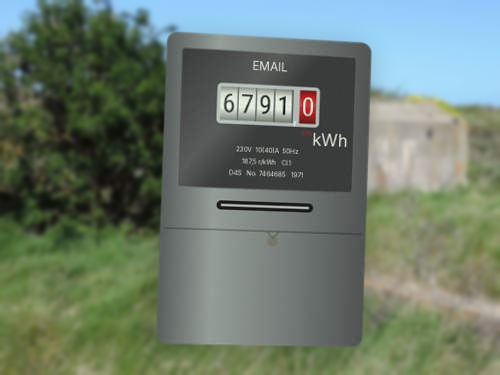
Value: 6791.0 kWh
